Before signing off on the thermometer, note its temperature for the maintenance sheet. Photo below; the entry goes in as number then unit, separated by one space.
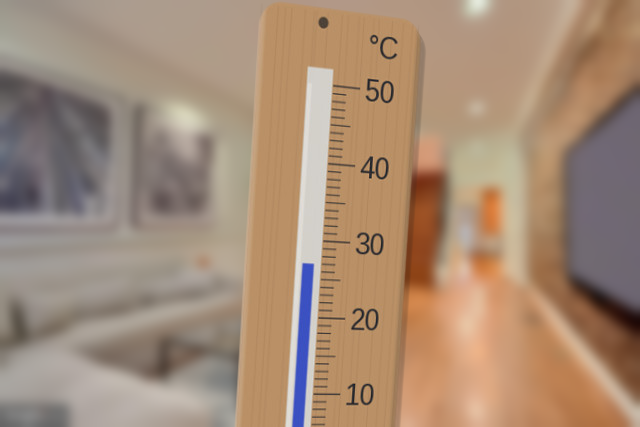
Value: 27 °C
